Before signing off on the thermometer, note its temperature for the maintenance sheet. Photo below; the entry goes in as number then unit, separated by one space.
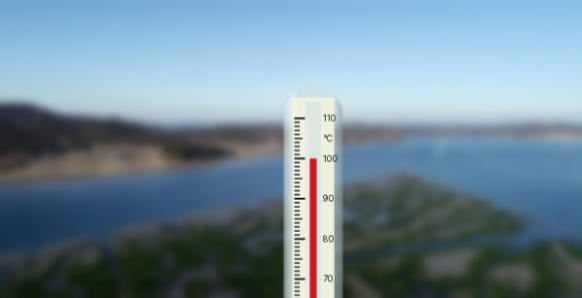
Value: 100 °C
